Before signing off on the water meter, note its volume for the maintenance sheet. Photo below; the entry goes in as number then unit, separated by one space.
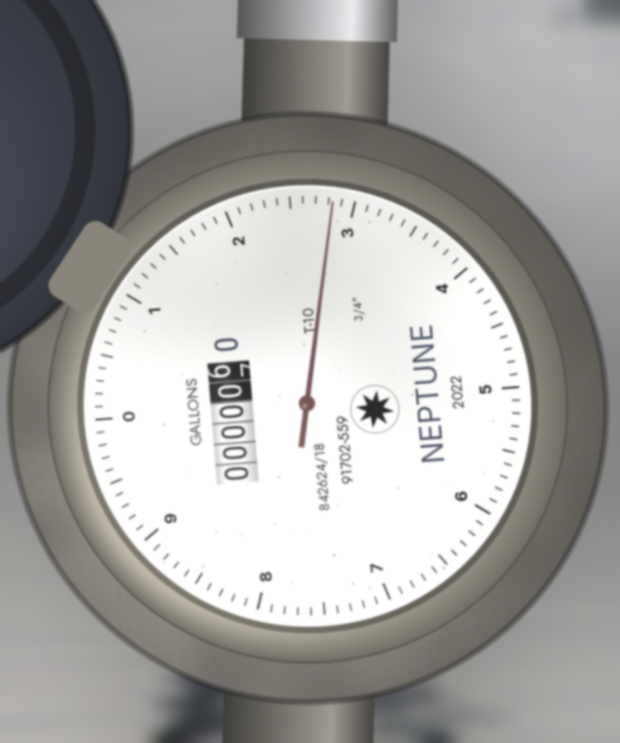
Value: 62.8 gal
